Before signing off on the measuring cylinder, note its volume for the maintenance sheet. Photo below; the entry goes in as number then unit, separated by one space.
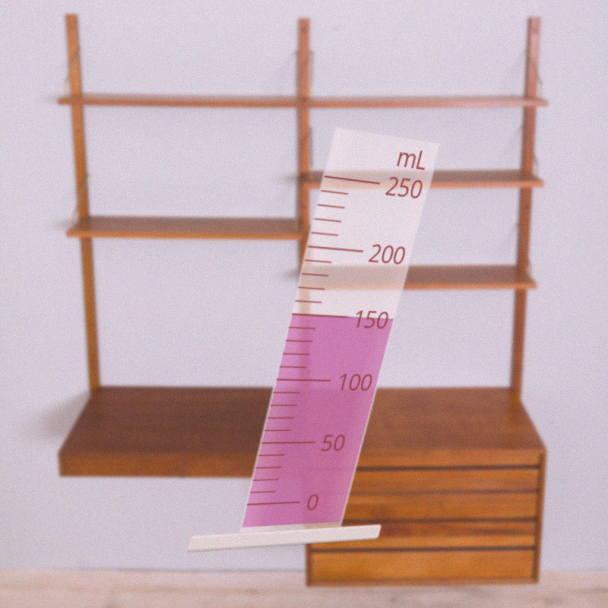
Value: 150 mL
